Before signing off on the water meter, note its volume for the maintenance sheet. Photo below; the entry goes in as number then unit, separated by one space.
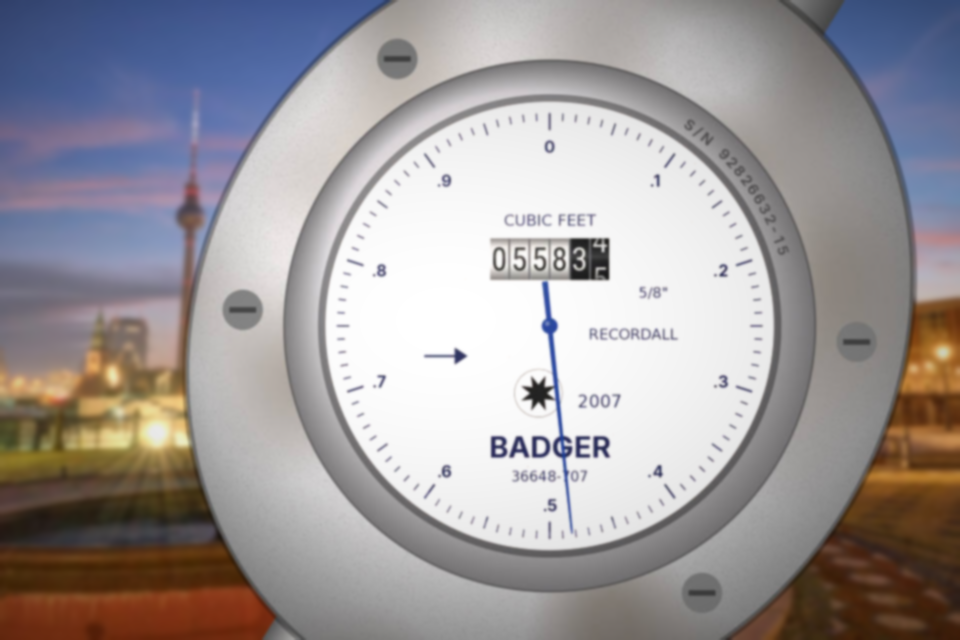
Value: 55834.48 ft³
